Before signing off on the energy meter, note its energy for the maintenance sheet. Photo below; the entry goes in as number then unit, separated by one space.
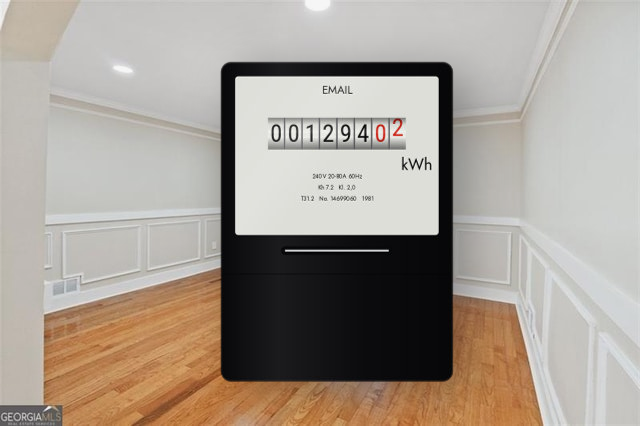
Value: 1294.02 kWh
